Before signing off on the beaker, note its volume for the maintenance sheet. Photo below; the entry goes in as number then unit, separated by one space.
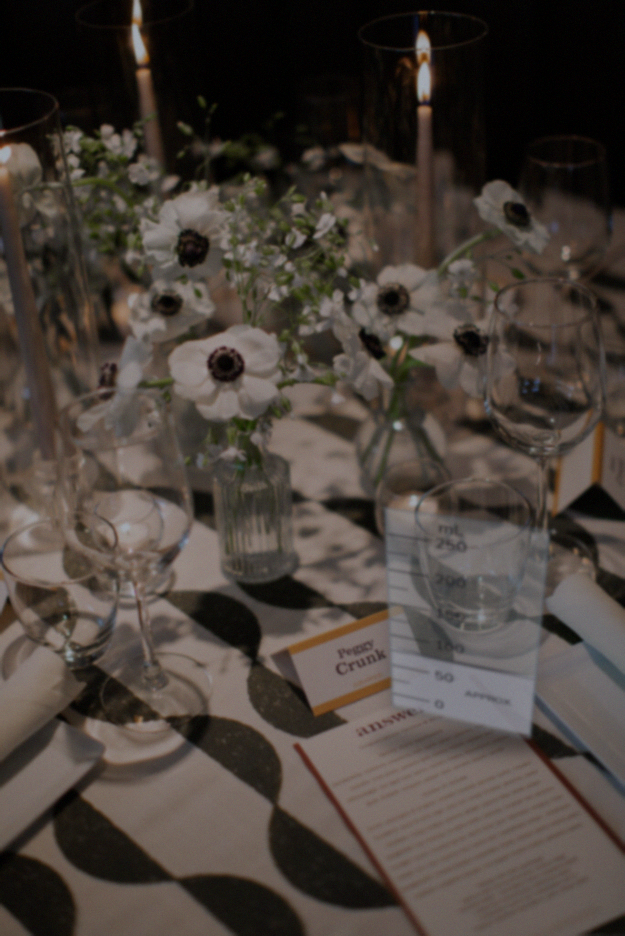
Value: 75 mL
